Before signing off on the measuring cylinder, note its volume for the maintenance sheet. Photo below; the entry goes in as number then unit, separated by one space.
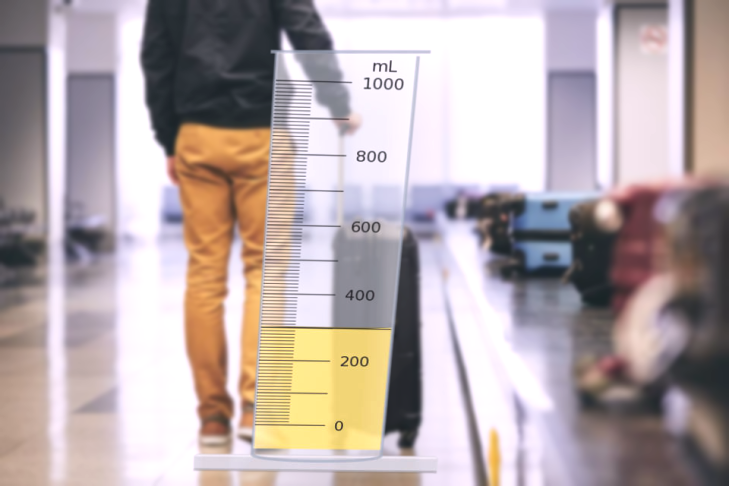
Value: 300 mL
